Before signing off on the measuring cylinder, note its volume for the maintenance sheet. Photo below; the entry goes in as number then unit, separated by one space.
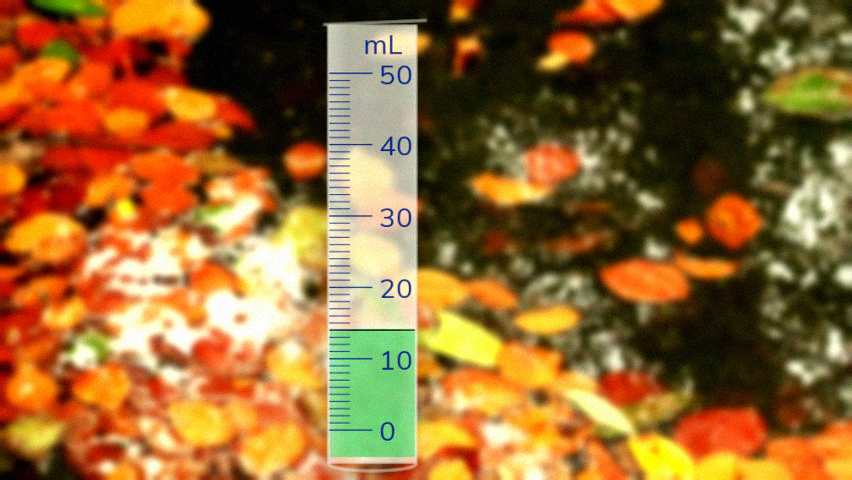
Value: 14 mL
